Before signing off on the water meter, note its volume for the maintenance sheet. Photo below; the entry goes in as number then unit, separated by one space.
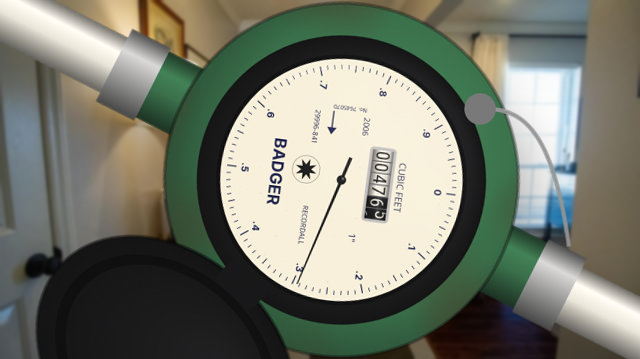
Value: 4765.29 ft³
